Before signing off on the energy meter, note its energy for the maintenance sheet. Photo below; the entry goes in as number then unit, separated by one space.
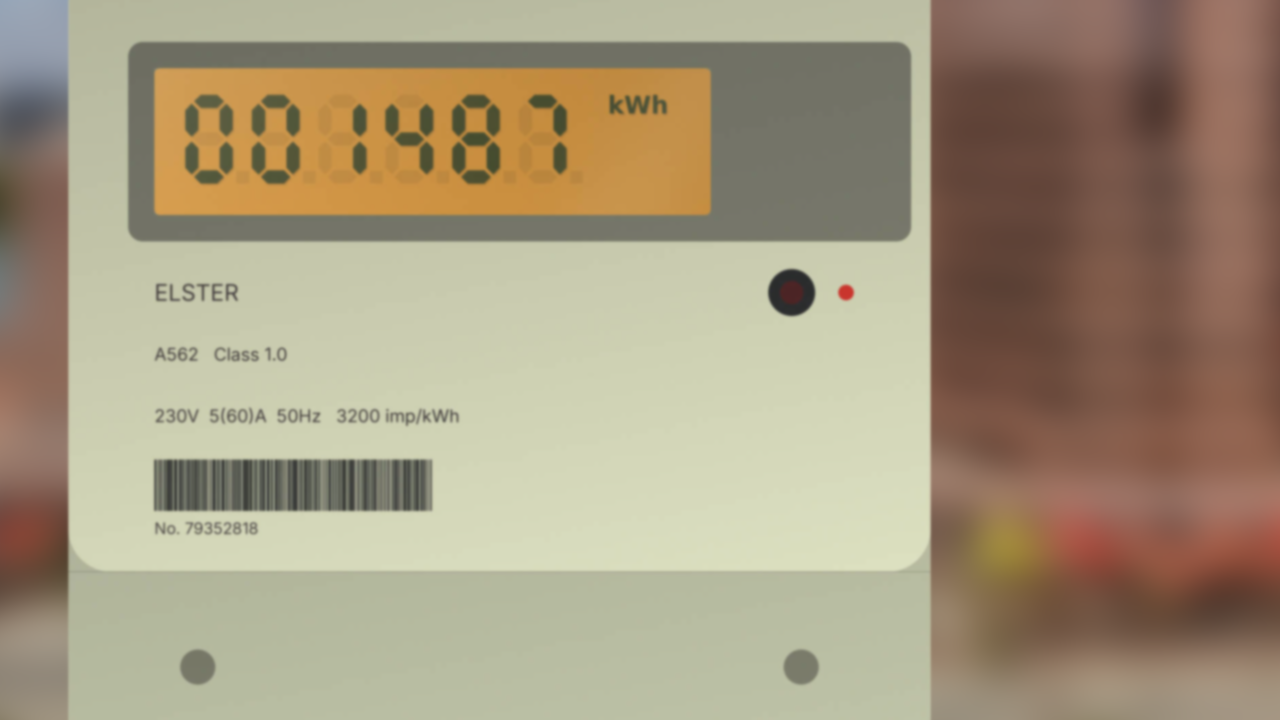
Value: 1487 kWh
